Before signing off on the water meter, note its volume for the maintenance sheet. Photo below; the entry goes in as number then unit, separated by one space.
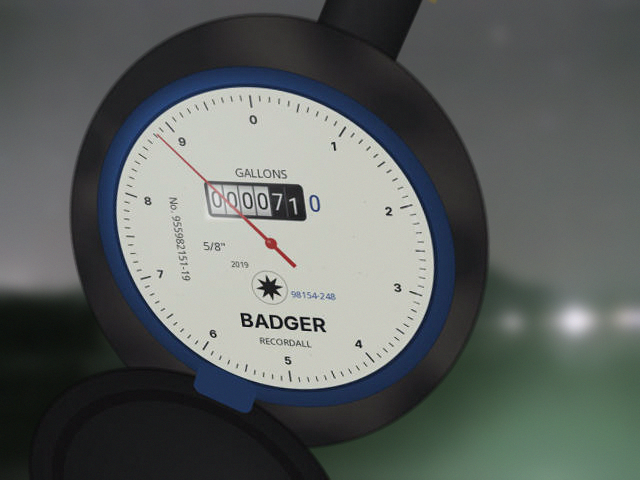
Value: 708.8 gal
